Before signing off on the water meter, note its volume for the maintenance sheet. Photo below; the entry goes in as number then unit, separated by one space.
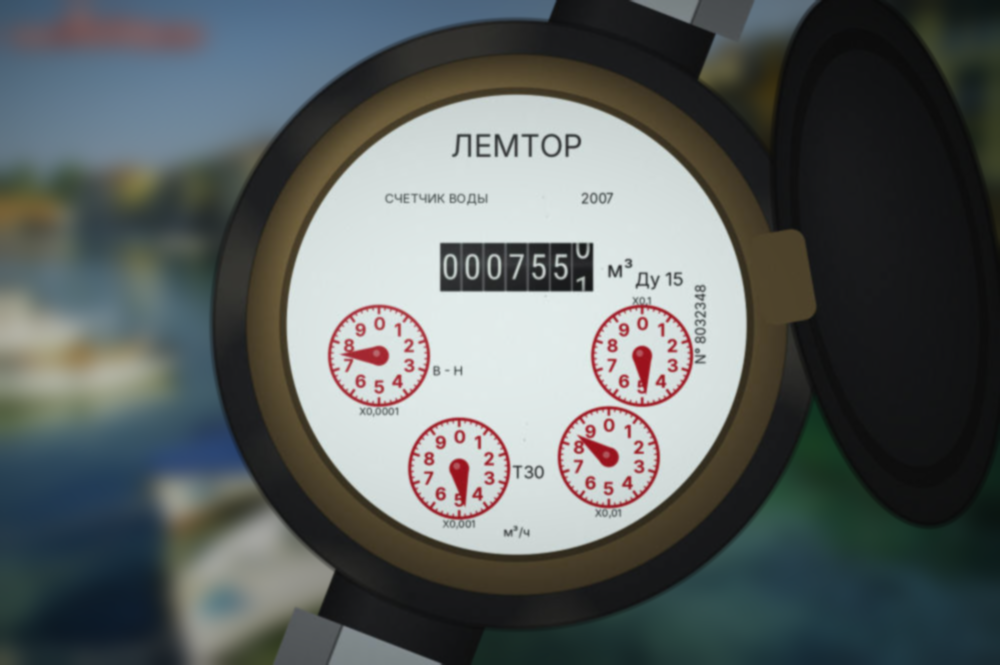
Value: 7550.4847 m³
